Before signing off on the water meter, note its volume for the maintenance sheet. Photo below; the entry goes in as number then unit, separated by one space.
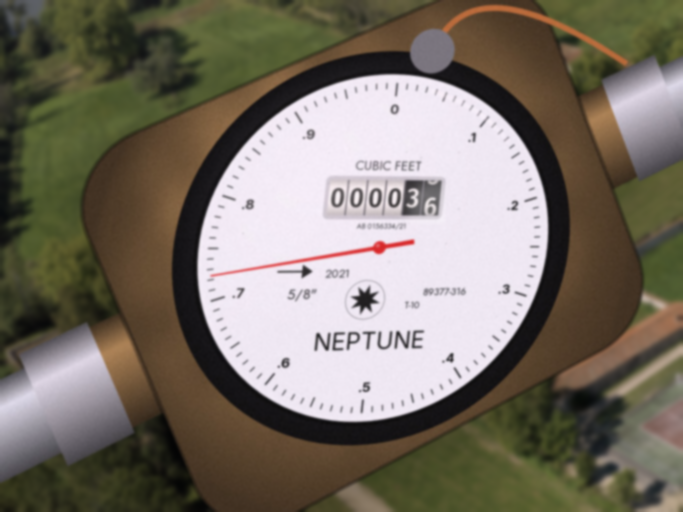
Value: 35.72 ft³
